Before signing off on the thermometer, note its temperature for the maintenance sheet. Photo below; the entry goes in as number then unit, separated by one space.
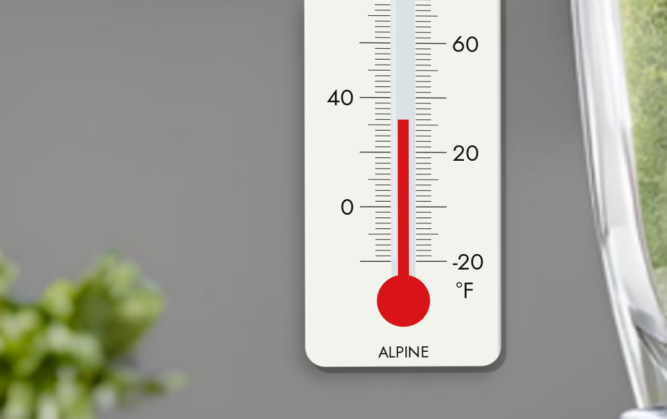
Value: 32 °F
